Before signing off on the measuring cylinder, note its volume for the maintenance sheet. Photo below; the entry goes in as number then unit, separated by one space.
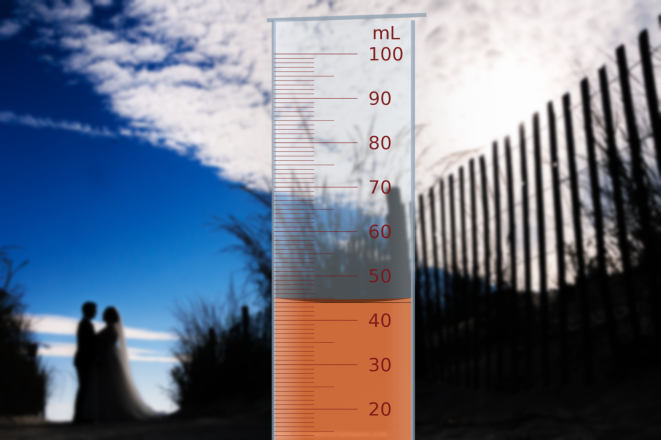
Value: 44 mL
